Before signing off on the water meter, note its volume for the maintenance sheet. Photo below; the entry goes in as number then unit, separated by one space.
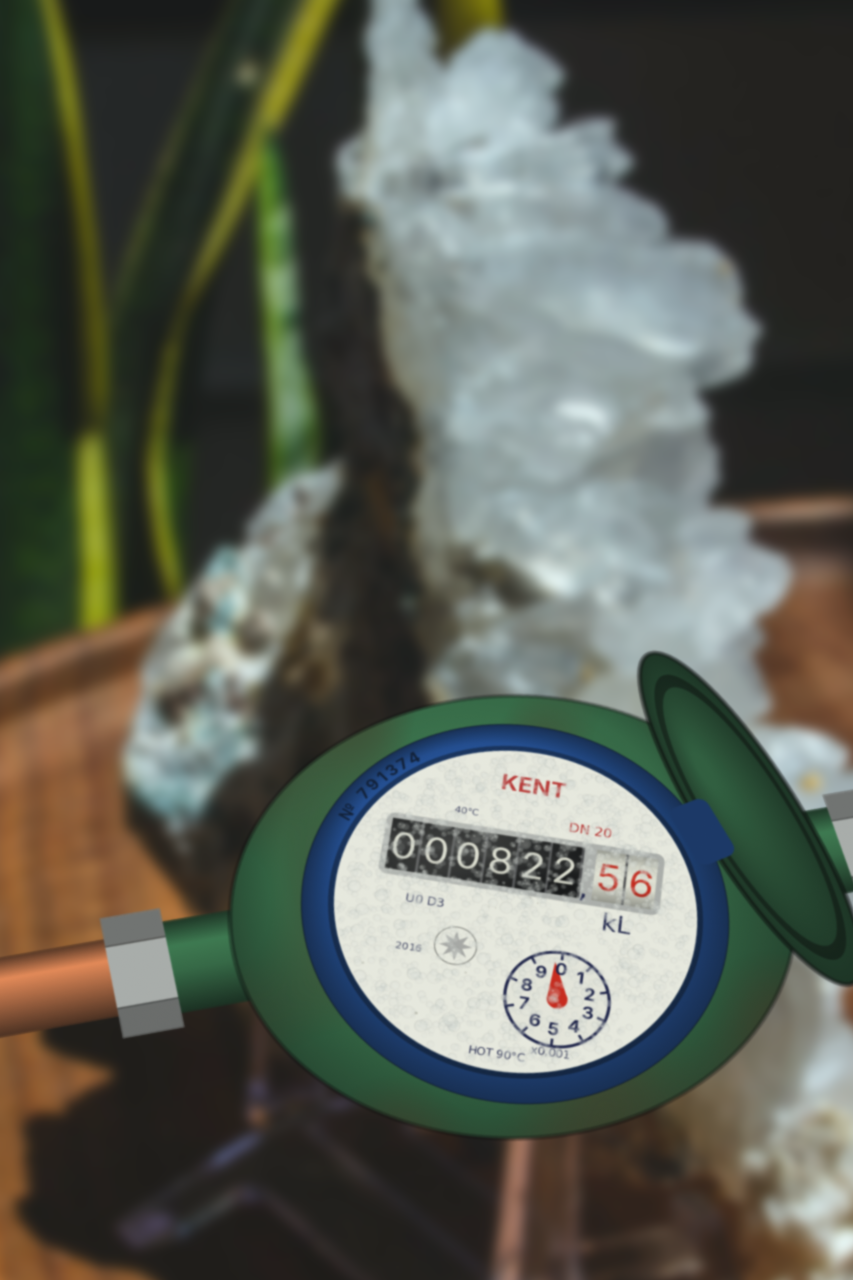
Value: 822.559 kL
